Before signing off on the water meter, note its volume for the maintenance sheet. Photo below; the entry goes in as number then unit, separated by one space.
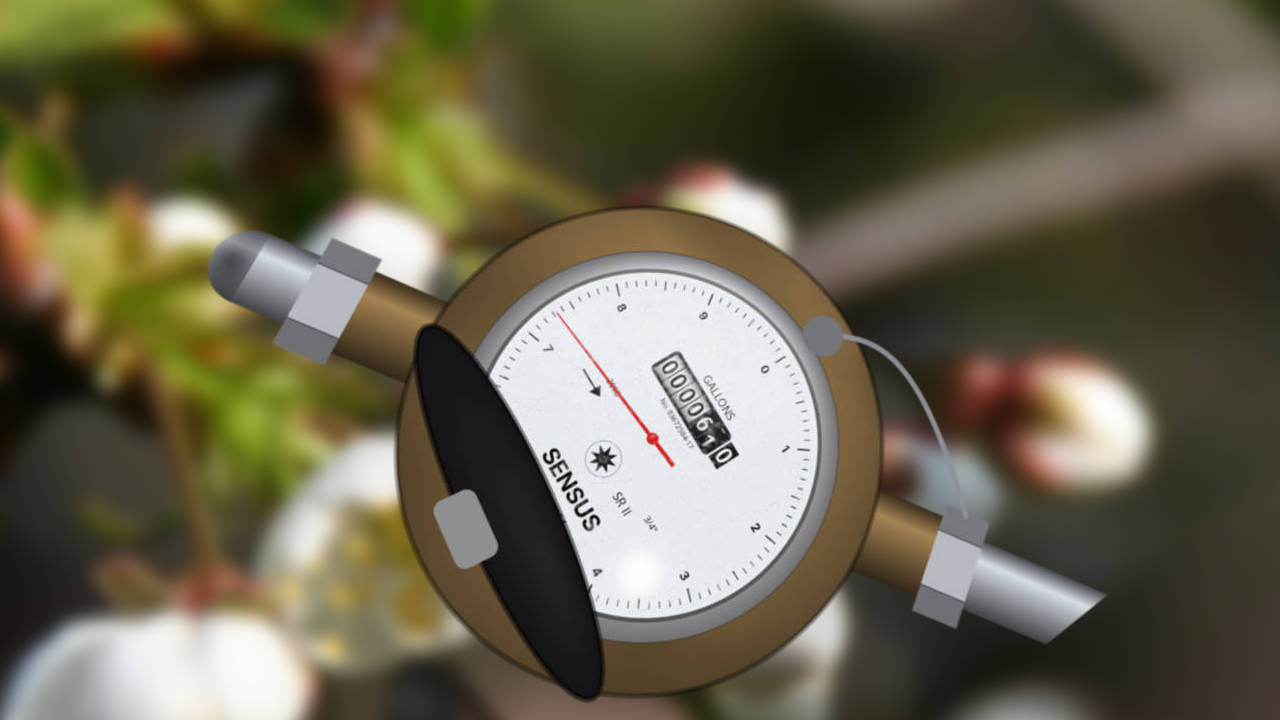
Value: 607.3 gal
